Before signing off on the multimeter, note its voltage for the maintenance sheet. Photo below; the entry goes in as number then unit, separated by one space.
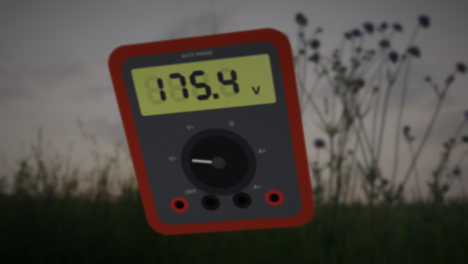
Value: 175.4 V
